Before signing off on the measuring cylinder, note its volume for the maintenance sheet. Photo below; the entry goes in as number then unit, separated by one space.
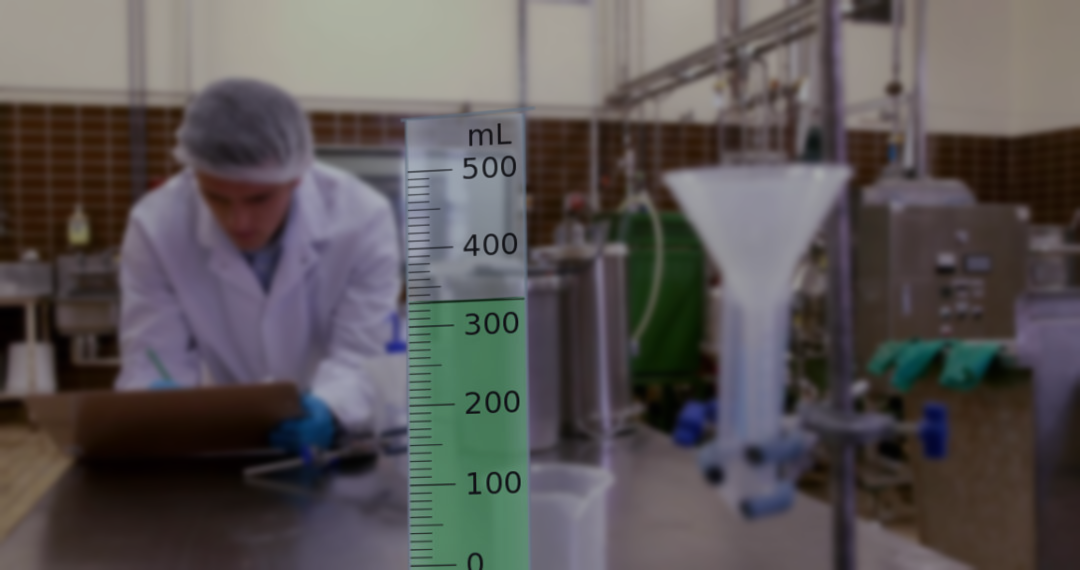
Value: 330 mL
